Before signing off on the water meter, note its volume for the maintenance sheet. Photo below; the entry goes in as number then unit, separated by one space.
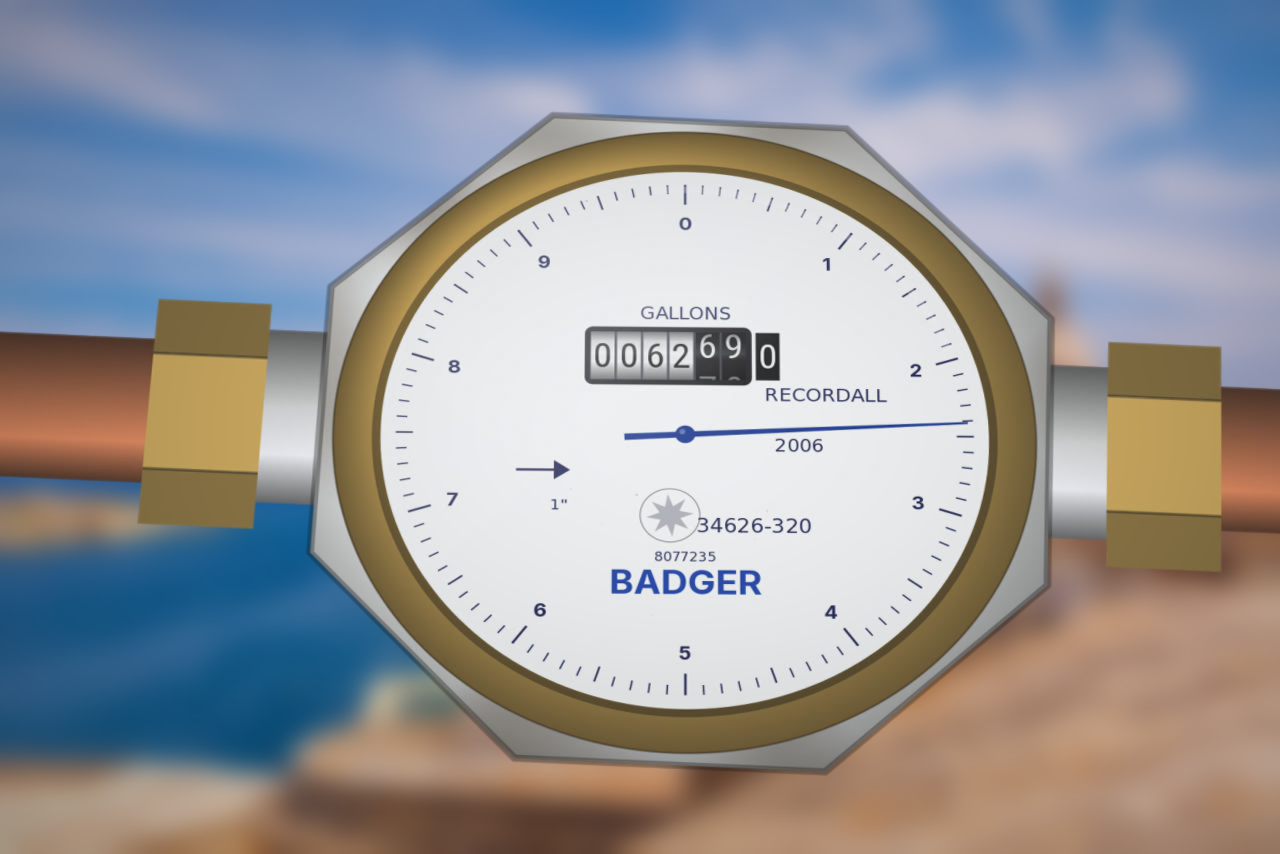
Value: 62692.4 gal
